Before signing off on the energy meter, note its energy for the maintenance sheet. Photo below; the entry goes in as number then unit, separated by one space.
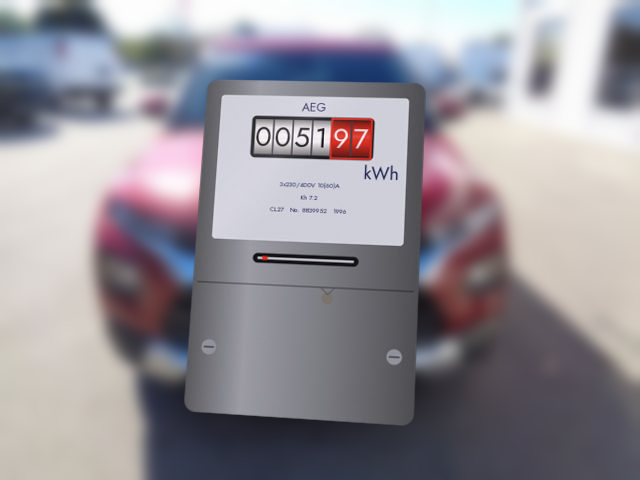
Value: 51.97 kWh
